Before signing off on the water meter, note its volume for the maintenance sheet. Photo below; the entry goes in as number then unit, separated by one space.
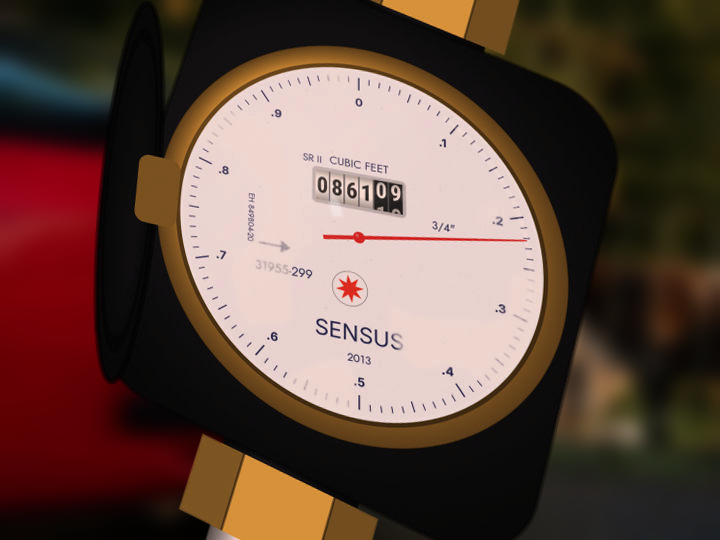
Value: 86109.22 ft³
